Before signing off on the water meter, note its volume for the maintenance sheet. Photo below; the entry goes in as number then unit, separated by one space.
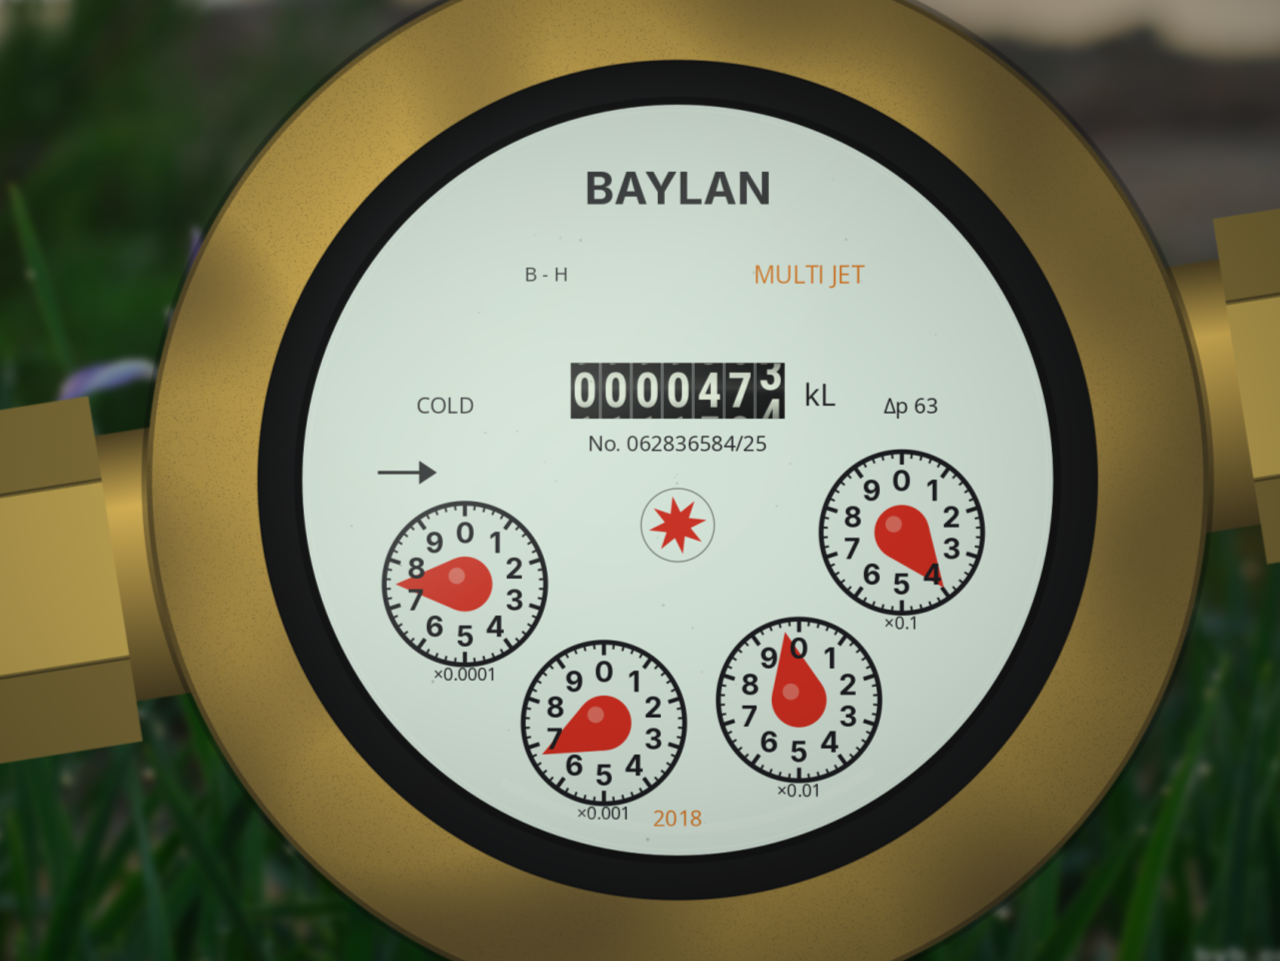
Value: 473.3967 kL
